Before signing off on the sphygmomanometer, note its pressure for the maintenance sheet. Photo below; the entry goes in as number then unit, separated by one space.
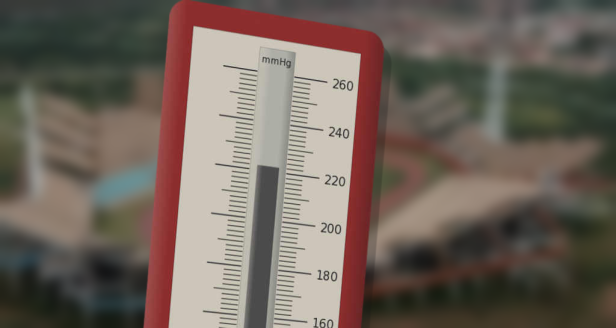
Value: 222 mmHg
